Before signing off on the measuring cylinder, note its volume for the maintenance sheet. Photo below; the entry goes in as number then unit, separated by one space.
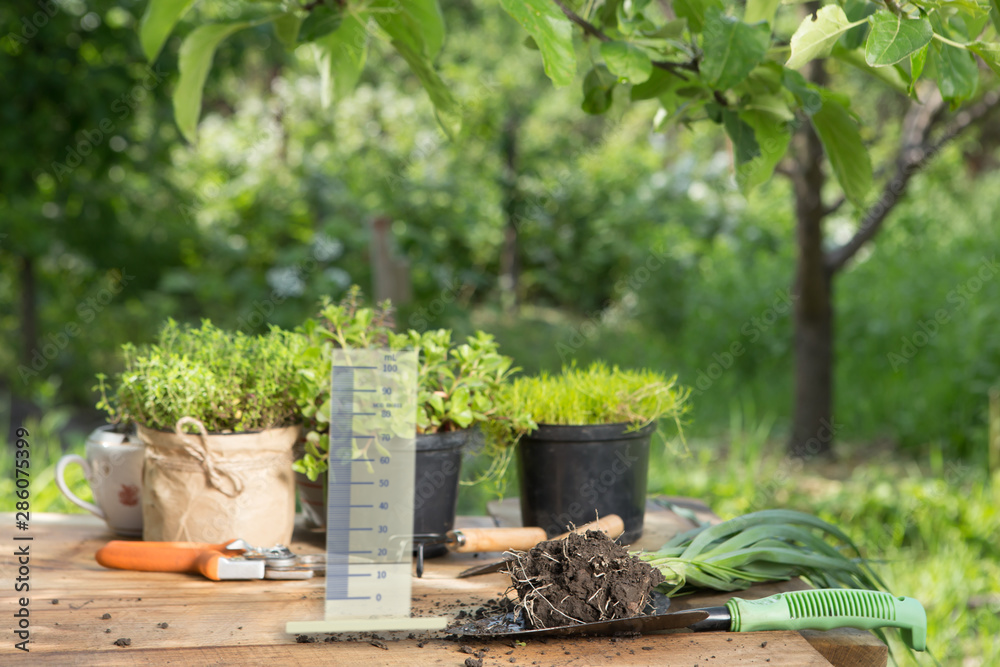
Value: 15 mL
